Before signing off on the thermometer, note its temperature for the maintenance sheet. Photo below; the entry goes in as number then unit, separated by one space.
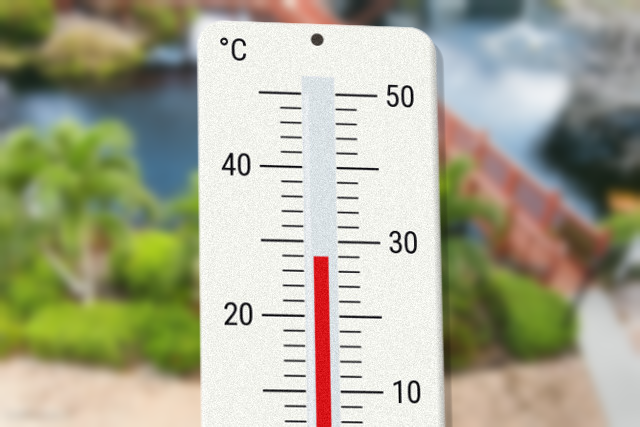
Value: 28 °C
